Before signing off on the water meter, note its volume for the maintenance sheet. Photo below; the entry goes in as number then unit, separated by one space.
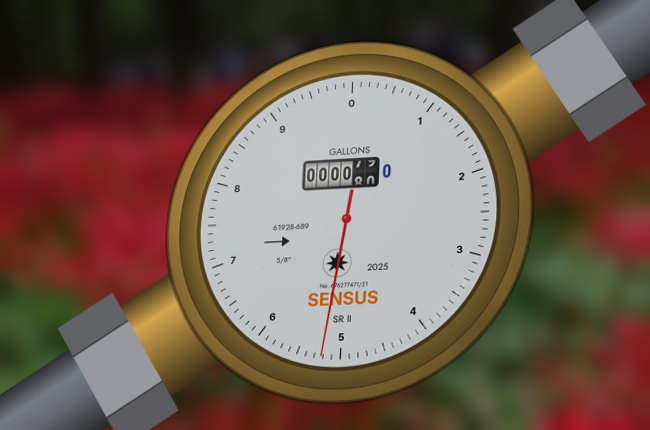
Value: 795.2 gal
